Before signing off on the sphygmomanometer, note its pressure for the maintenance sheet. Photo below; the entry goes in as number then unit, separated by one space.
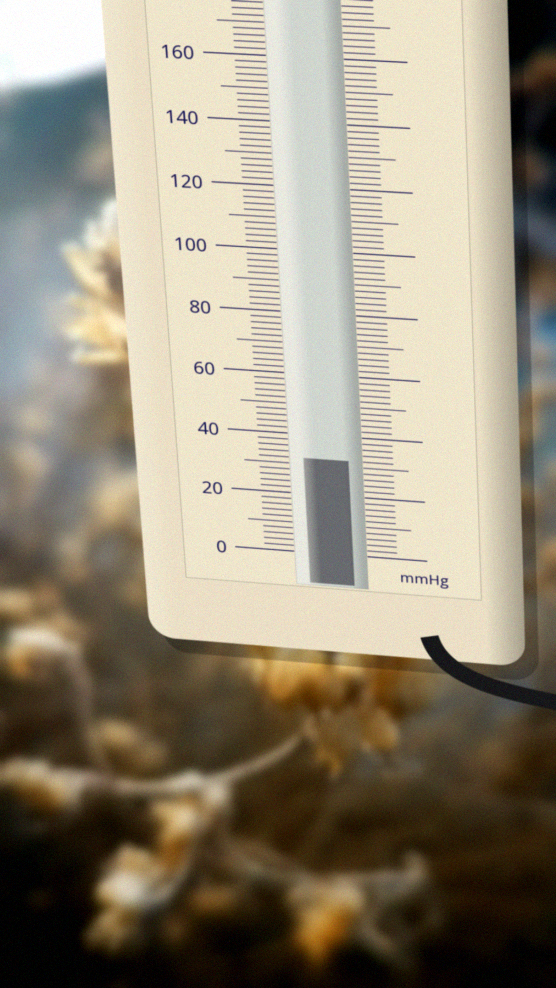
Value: 32 mmHg
